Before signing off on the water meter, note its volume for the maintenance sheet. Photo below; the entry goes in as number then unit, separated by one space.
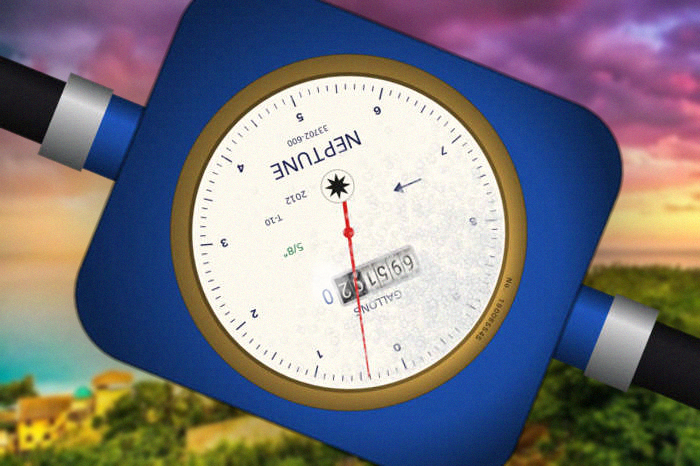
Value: 6951920.4 gal
